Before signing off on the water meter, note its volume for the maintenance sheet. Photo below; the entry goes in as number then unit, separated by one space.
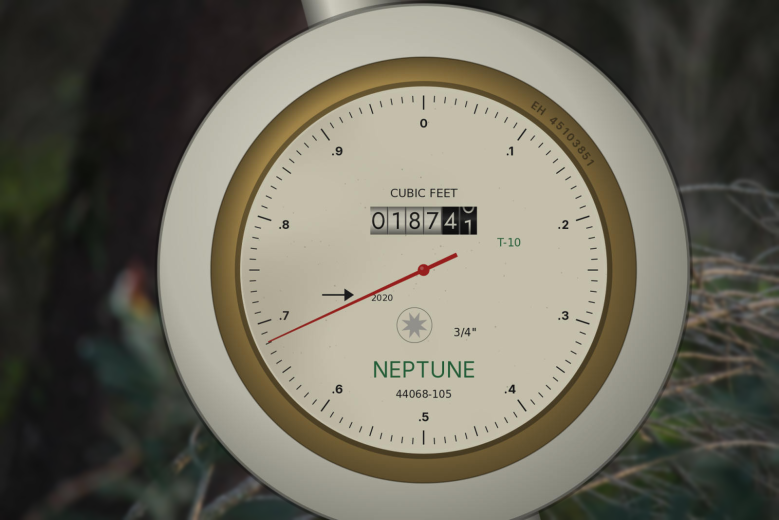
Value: 18740.68 ft³
